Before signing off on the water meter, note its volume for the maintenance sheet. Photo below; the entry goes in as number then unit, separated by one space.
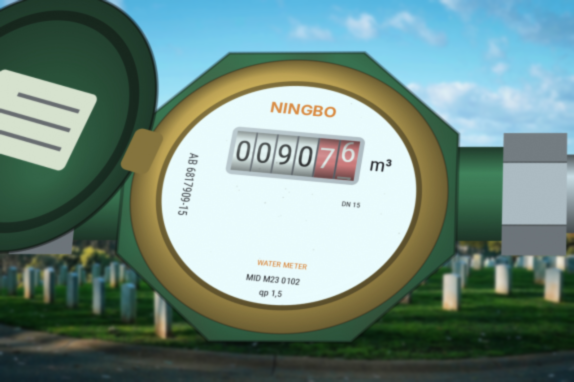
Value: 90.76 m³
